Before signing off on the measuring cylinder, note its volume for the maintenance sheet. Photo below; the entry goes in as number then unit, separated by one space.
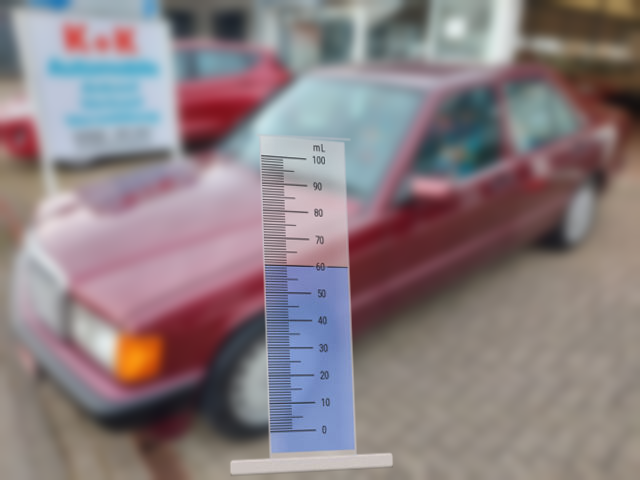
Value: 60 mL
